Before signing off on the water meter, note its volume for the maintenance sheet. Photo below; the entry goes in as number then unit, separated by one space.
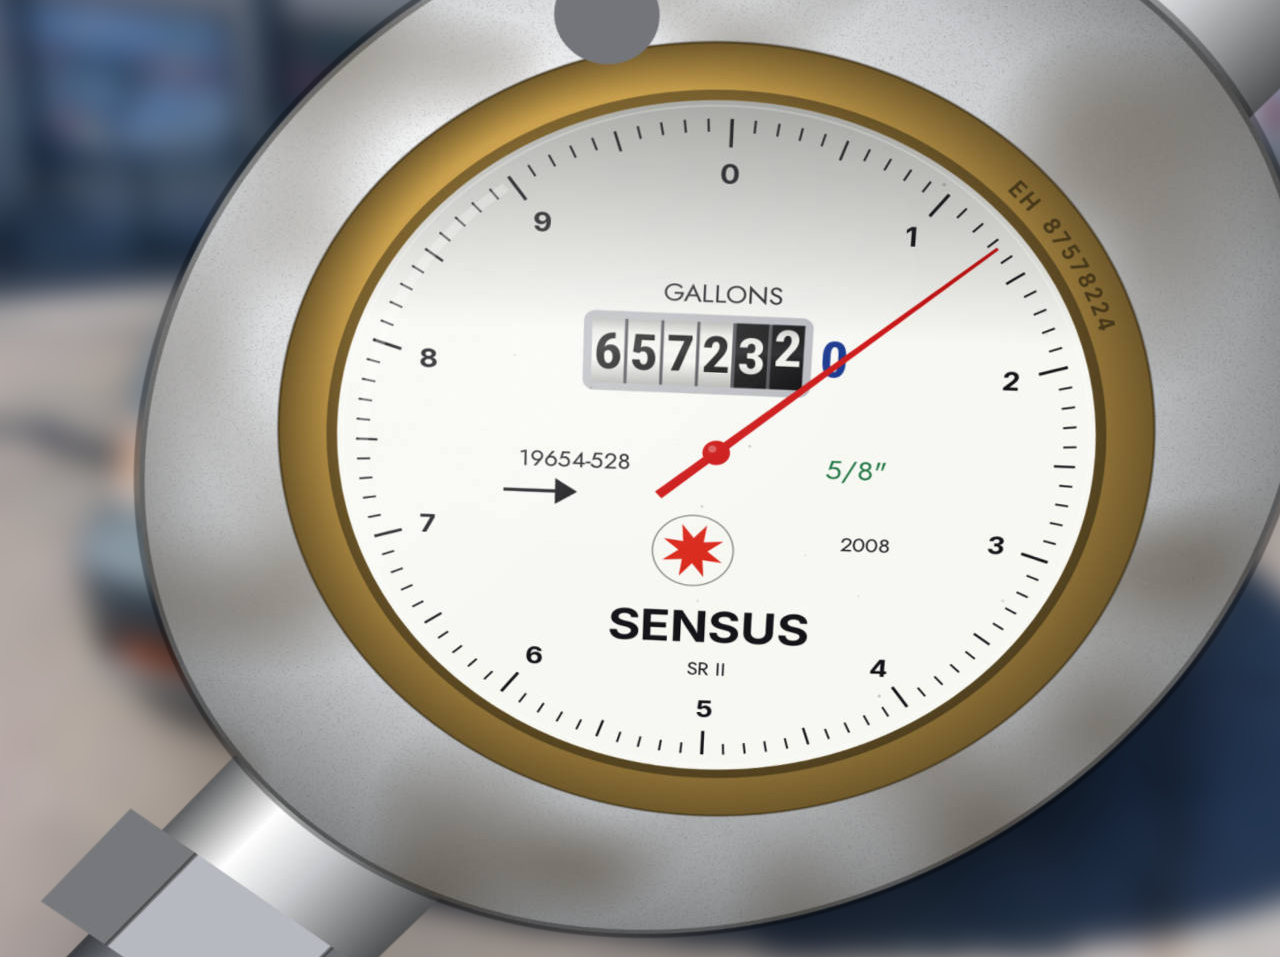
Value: 6572321.3 gal
